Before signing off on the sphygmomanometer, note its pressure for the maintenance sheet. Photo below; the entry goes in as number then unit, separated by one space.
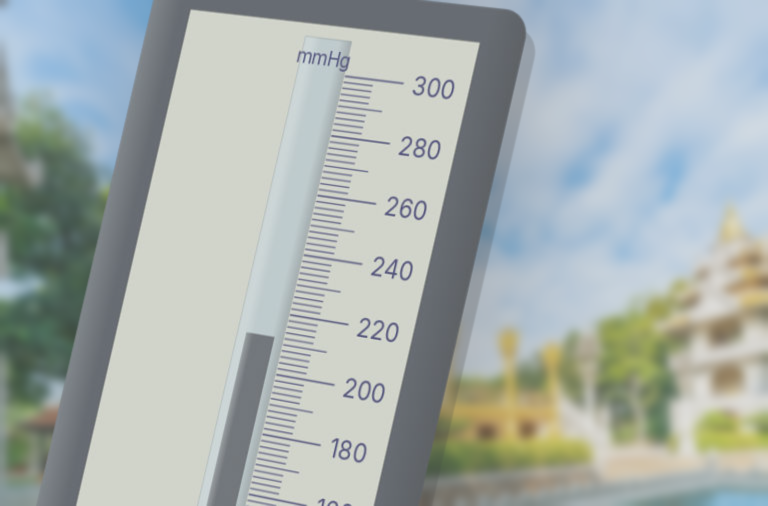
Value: 212 mmHg
